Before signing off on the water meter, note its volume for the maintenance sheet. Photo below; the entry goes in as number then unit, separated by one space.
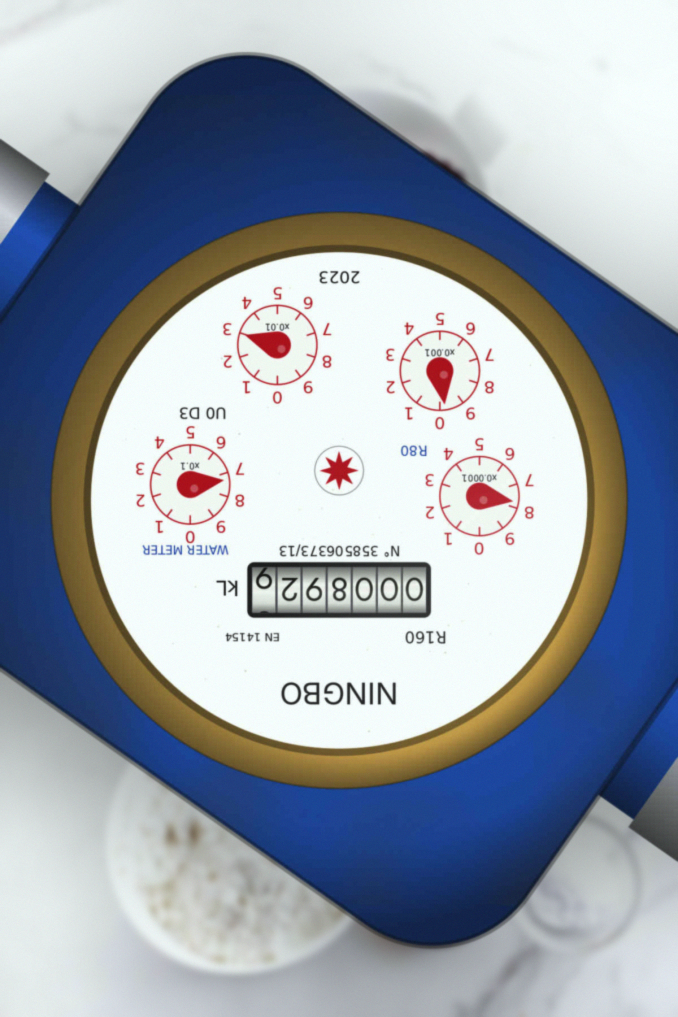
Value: 8928.7297 kL
